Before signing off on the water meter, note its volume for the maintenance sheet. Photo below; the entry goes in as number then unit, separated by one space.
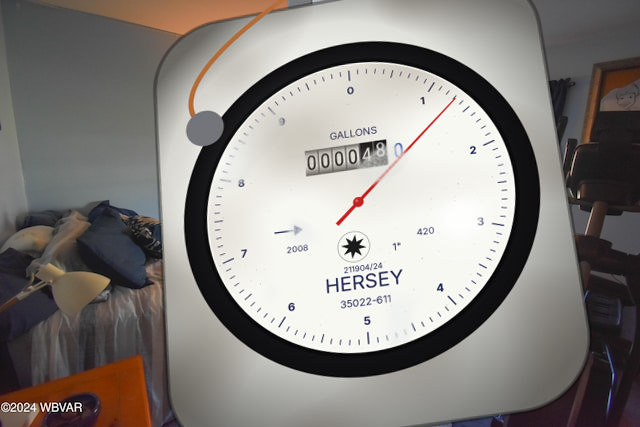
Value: 481.3 gal
